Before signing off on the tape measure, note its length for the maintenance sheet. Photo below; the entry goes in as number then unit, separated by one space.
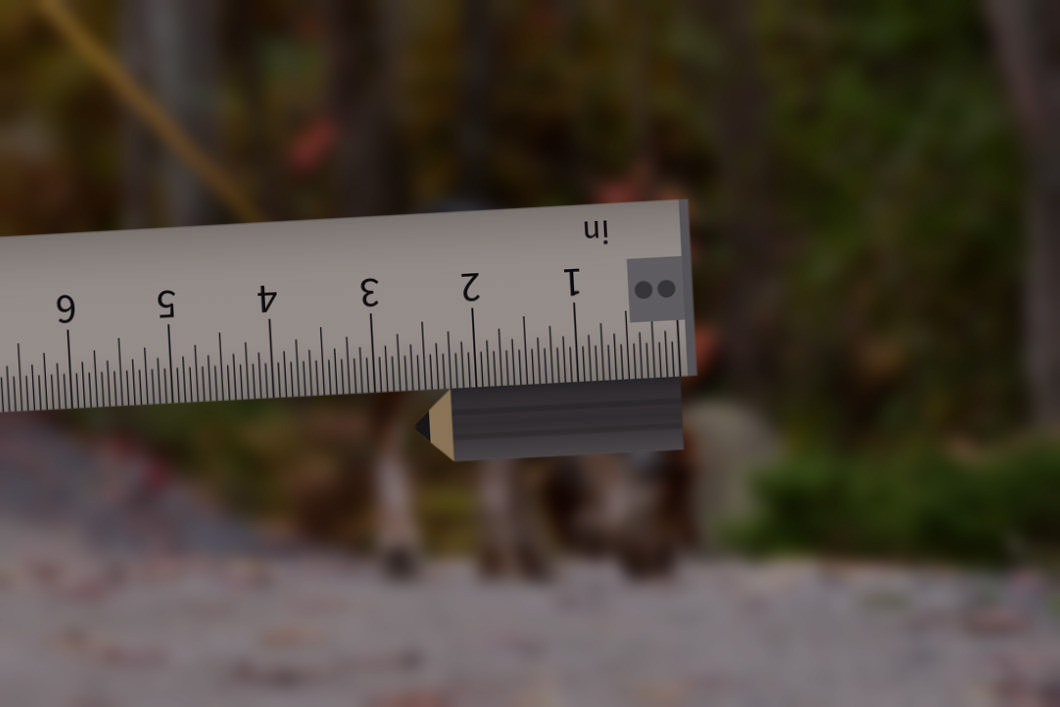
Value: 2.625 in
